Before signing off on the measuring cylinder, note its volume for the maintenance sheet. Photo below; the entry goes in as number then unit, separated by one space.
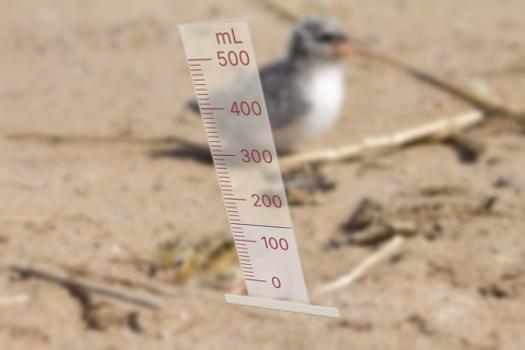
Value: 140 mL
